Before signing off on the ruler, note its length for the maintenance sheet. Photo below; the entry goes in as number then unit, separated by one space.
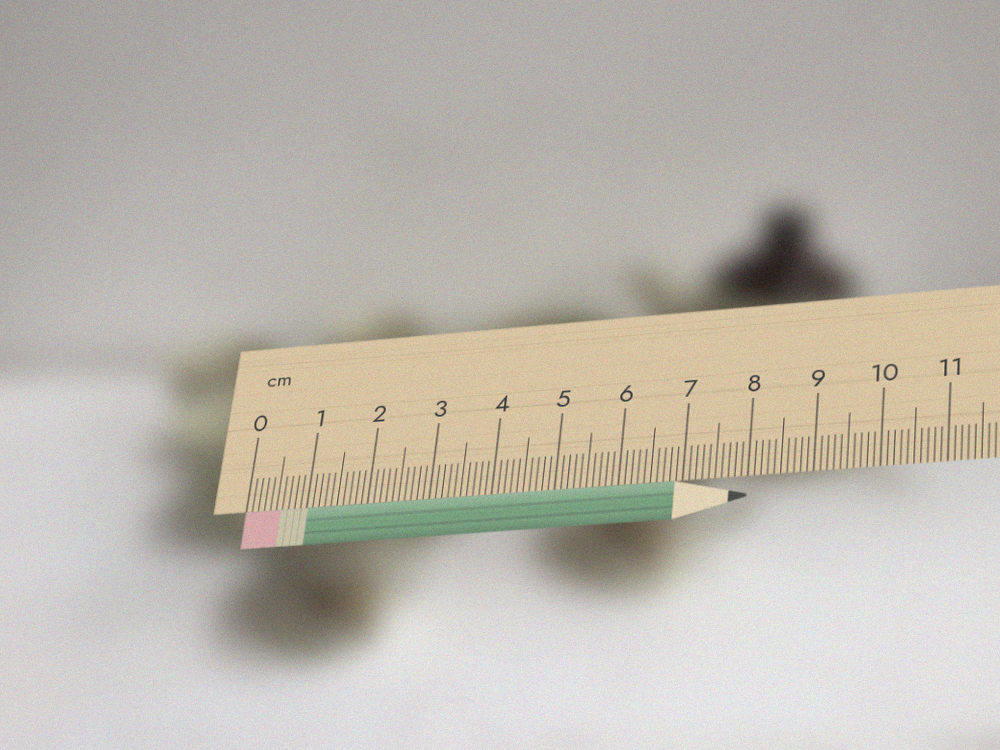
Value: 8 cm
